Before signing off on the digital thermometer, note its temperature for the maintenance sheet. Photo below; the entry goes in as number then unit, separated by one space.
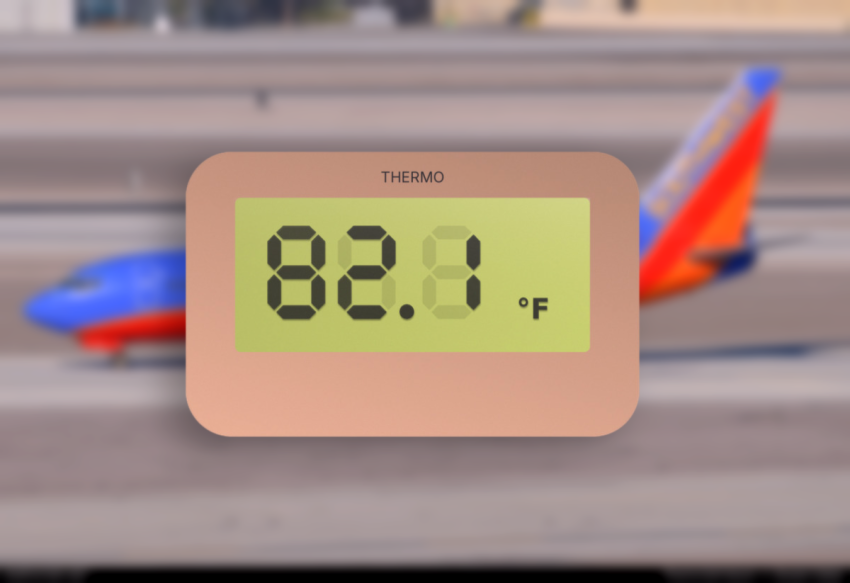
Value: 82.1 °F
